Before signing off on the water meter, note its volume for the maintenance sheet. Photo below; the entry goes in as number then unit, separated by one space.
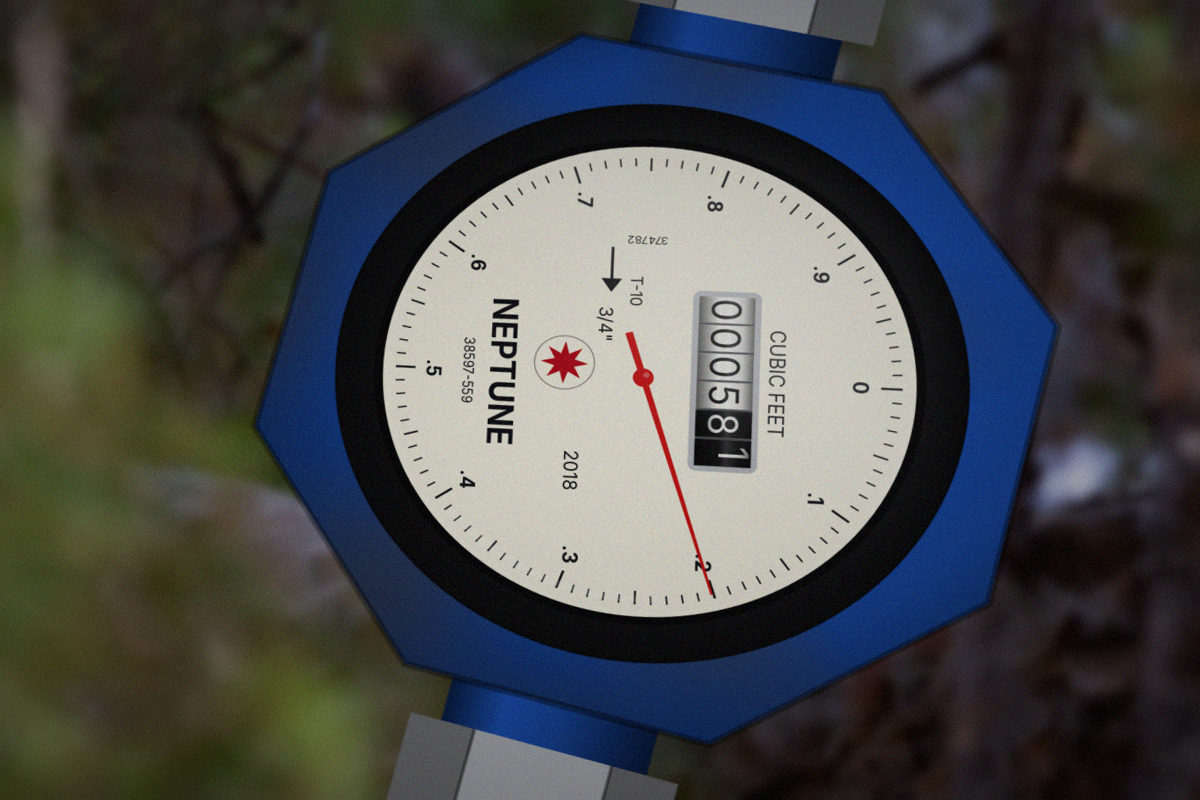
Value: 581.20 ft³
